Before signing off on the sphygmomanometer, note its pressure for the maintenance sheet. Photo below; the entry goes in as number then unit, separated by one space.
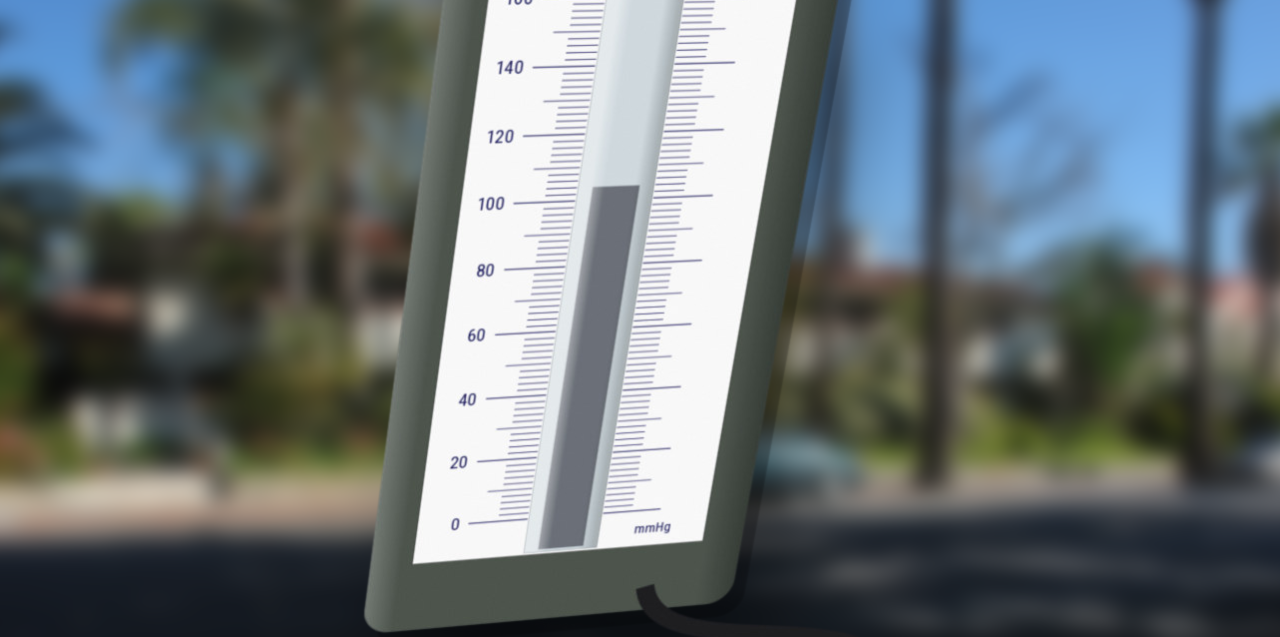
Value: 104 mmHg
